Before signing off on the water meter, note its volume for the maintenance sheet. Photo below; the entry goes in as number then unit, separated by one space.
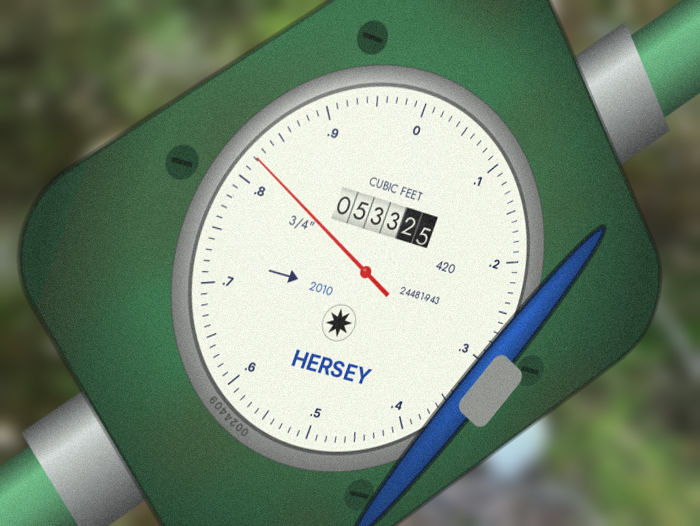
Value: 53324.82 ft³
